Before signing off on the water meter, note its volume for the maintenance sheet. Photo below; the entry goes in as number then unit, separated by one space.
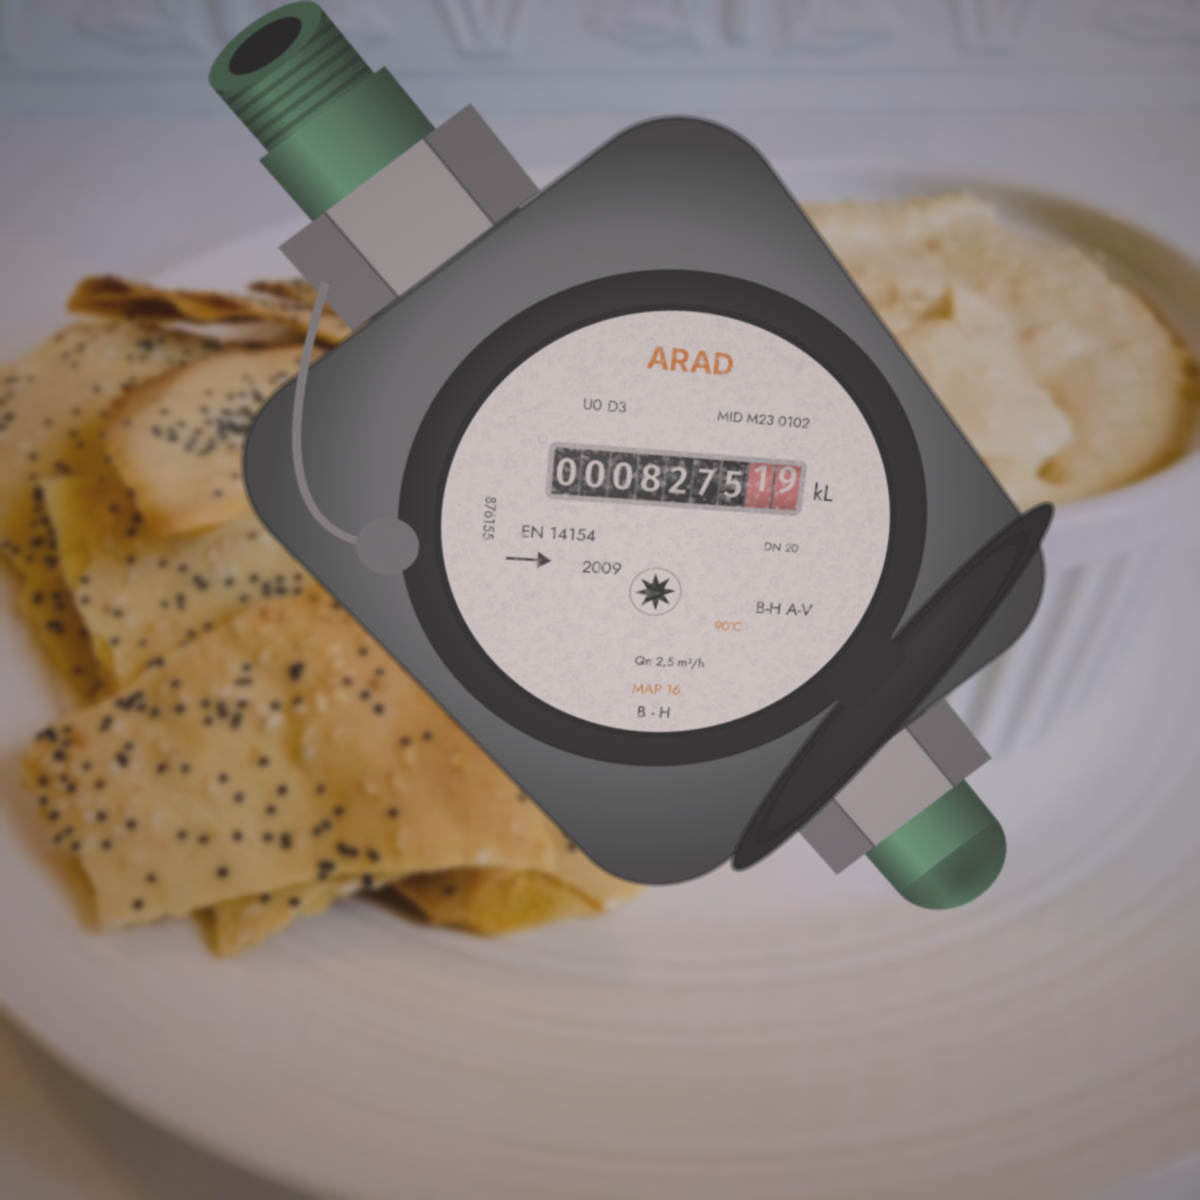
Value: 8275.19 kL
